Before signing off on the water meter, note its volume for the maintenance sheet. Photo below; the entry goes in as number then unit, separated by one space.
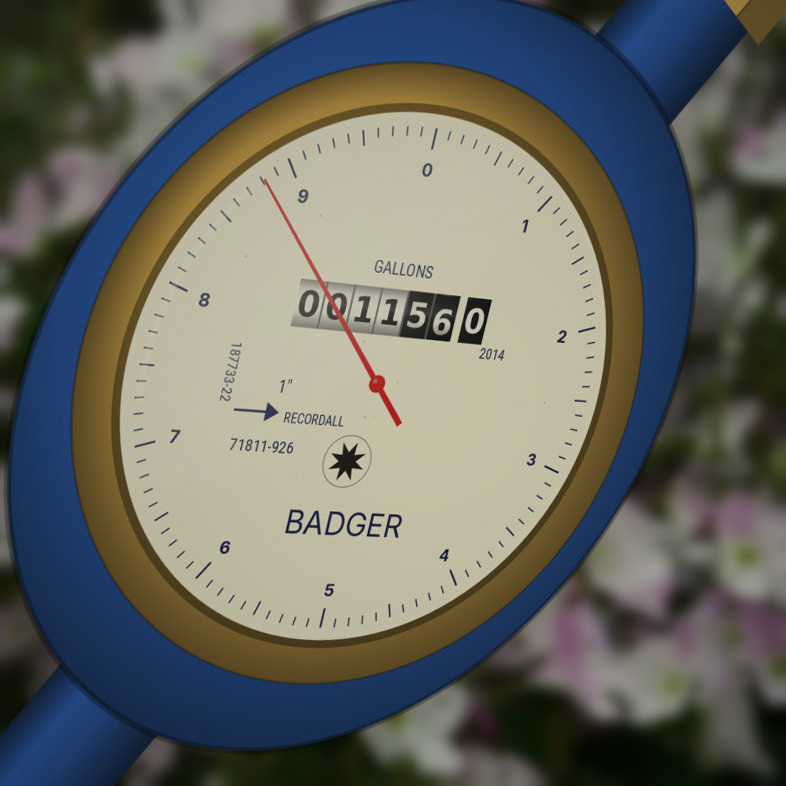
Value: 11558.8 gal
